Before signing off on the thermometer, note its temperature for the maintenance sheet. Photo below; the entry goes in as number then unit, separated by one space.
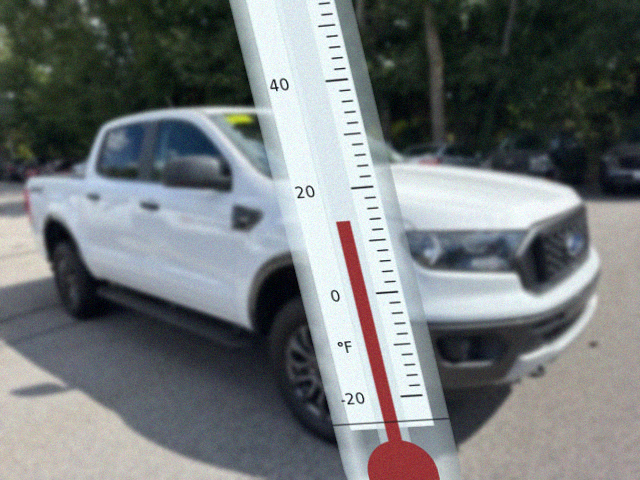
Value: 14 °F
